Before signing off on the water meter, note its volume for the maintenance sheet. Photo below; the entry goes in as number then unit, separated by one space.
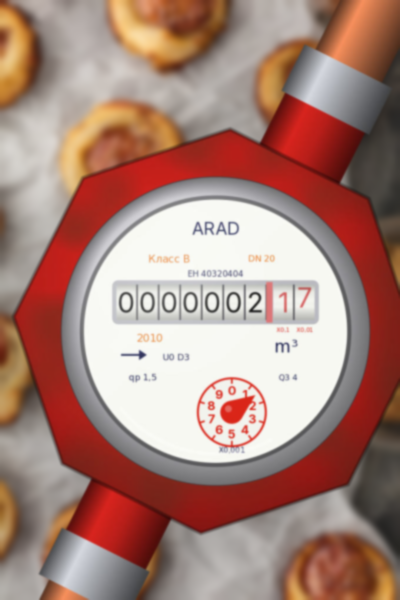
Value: 2.171 m³
